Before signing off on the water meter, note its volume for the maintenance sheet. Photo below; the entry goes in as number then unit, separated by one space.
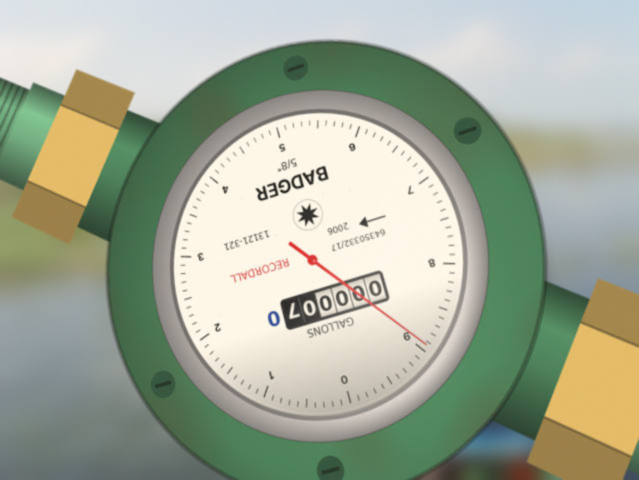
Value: 68.9 gal
